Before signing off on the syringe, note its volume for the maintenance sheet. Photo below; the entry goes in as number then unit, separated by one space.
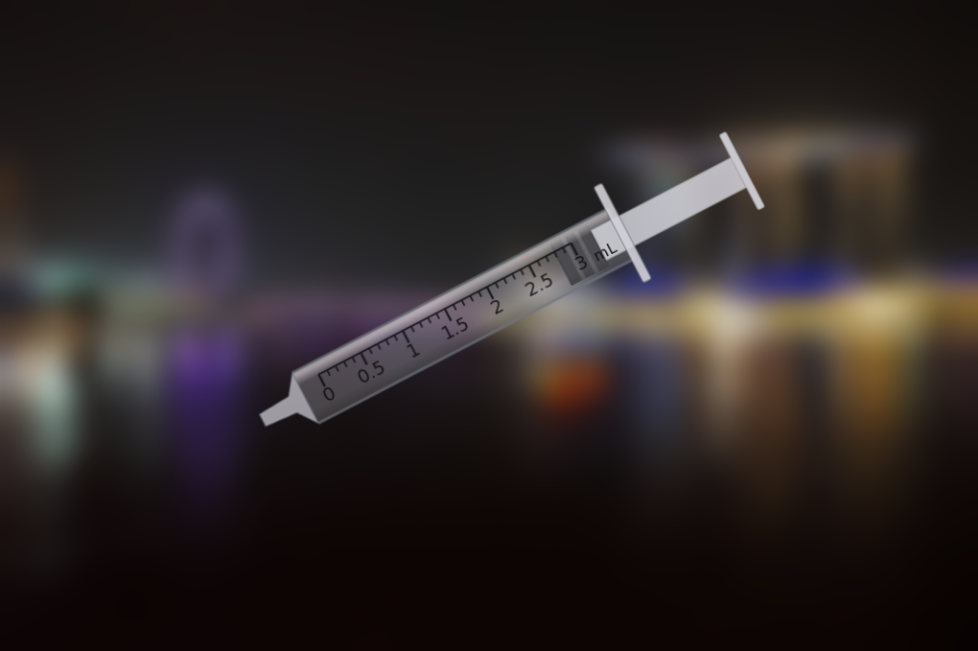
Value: 2.8 mL
